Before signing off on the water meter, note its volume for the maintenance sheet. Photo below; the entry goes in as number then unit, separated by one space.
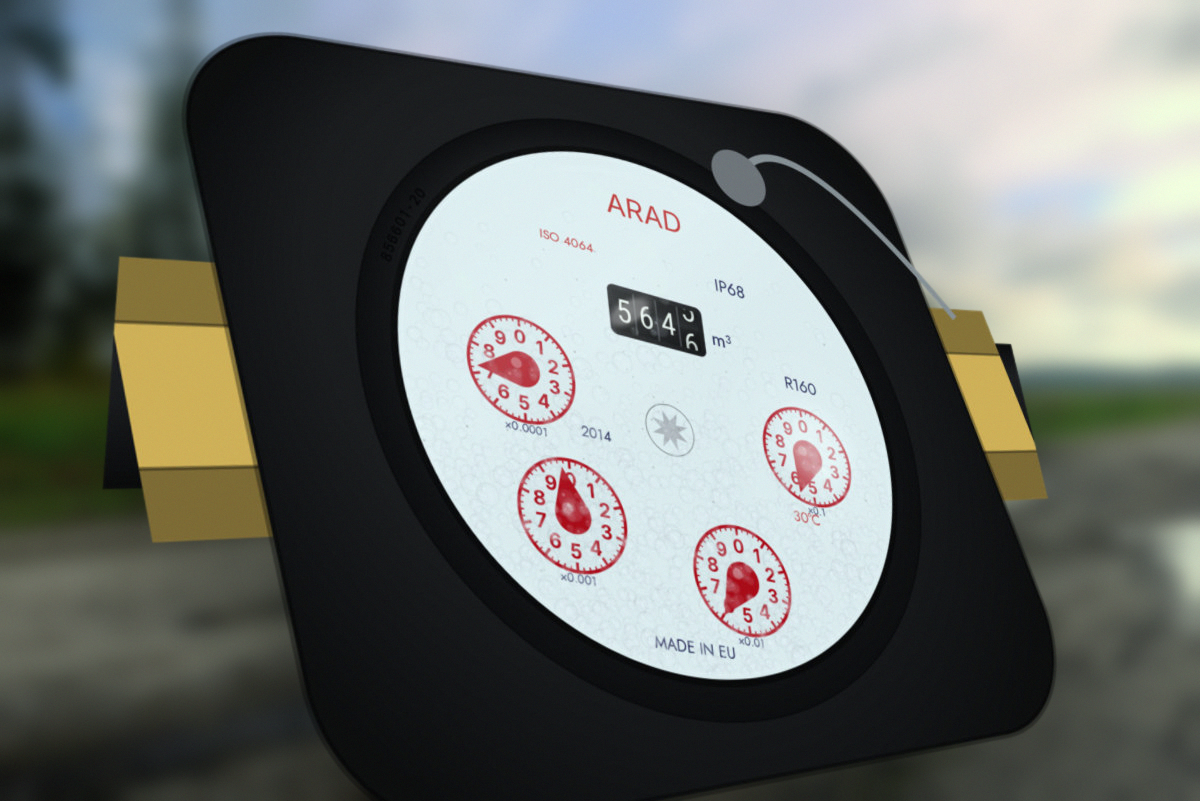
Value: 5645.5597 m³
